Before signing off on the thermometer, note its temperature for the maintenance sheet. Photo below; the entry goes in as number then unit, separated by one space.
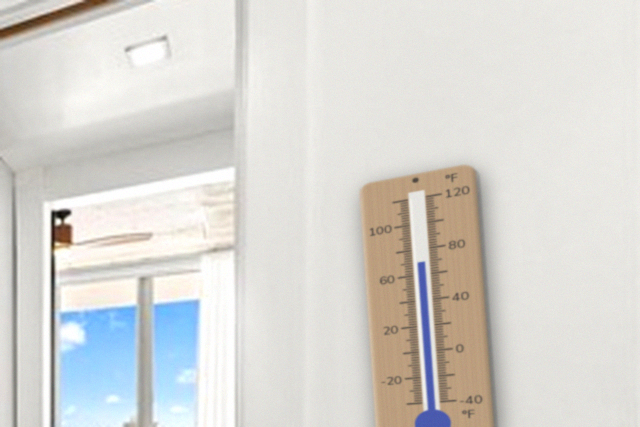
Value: 70 °F
